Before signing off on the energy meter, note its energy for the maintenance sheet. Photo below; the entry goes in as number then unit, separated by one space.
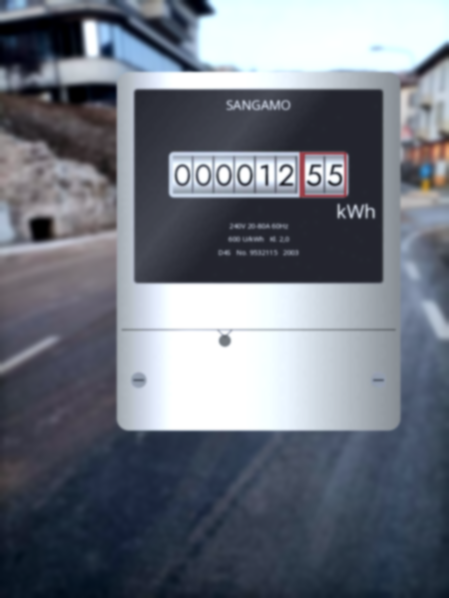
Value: 12.55 kWh
